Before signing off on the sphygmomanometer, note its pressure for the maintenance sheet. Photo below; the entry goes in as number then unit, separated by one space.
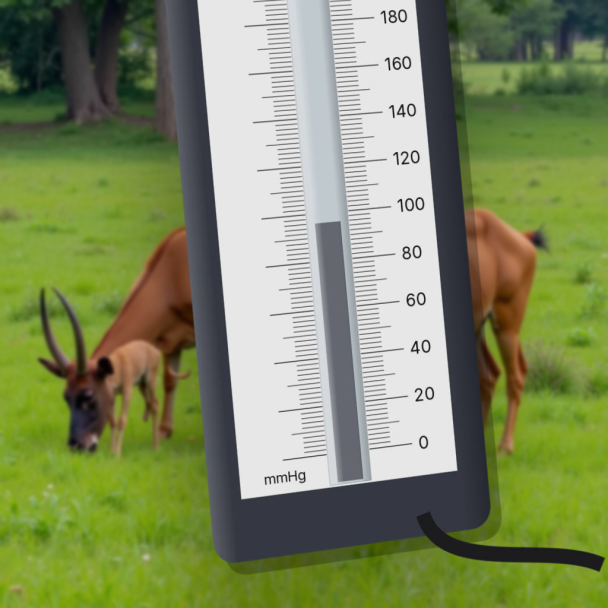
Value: 96 mmHg
